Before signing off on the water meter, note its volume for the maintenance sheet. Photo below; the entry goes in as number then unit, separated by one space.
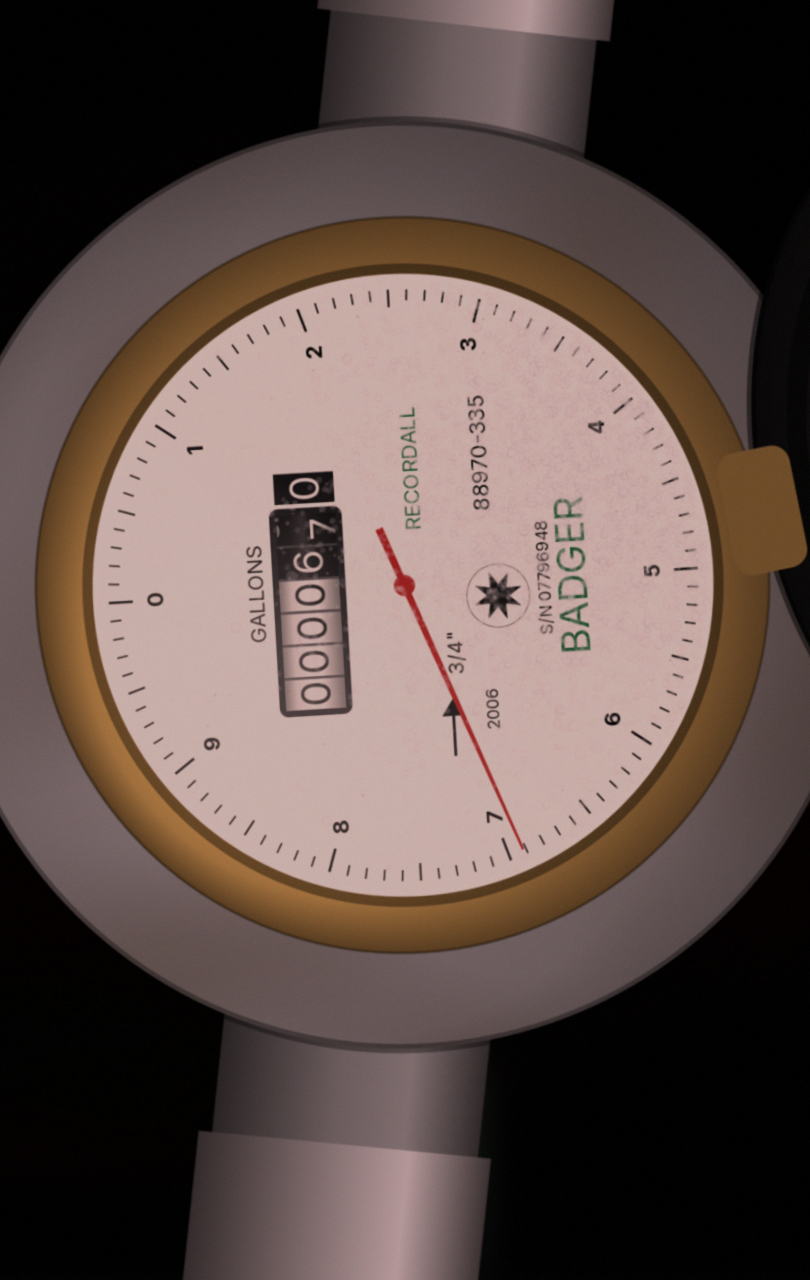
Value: 666.9 gal
